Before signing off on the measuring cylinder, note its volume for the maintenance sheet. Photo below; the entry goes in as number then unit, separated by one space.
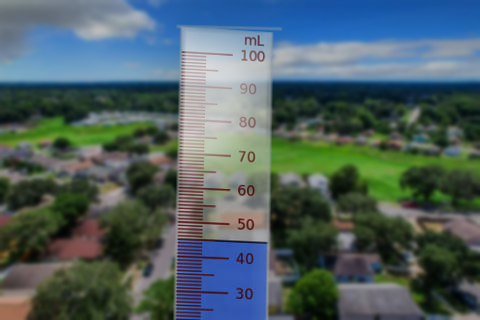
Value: 45 mL
